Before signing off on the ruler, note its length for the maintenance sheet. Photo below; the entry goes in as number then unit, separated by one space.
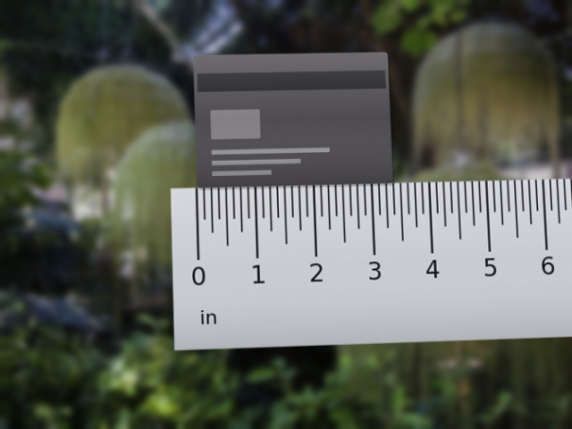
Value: 3.375 in
